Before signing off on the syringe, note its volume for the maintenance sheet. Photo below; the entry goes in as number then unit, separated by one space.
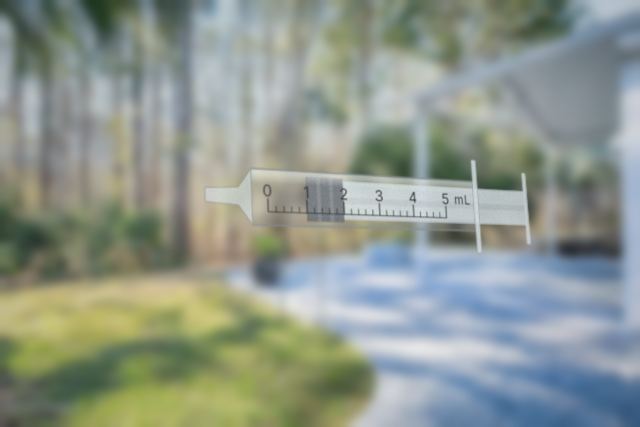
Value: 1 mL
